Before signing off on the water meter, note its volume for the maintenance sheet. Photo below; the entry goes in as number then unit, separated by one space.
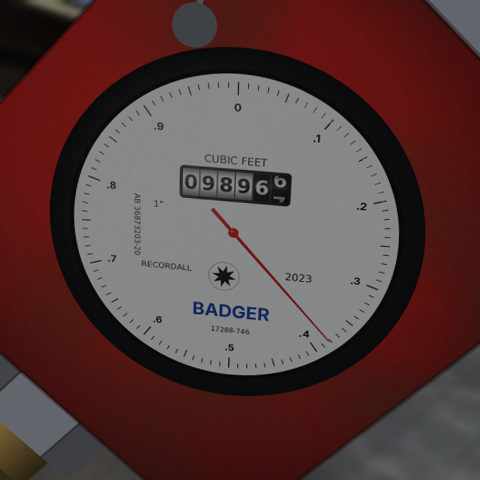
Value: 98966.38 ft³
